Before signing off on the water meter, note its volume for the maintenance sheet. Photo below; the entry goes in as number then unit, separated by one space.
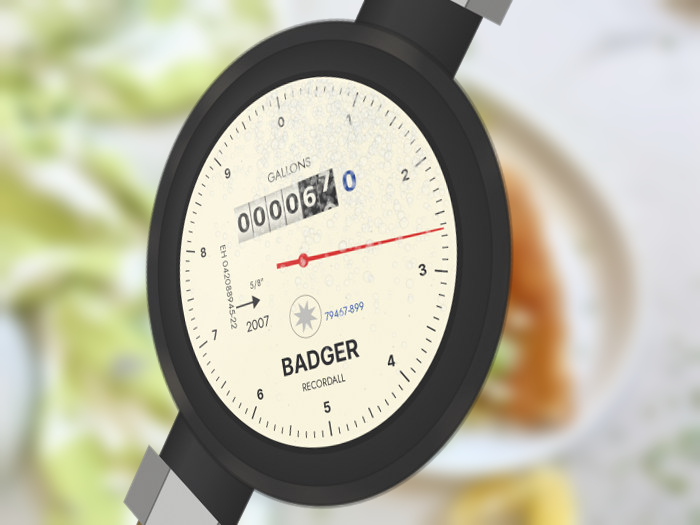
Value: 672.6 gal
